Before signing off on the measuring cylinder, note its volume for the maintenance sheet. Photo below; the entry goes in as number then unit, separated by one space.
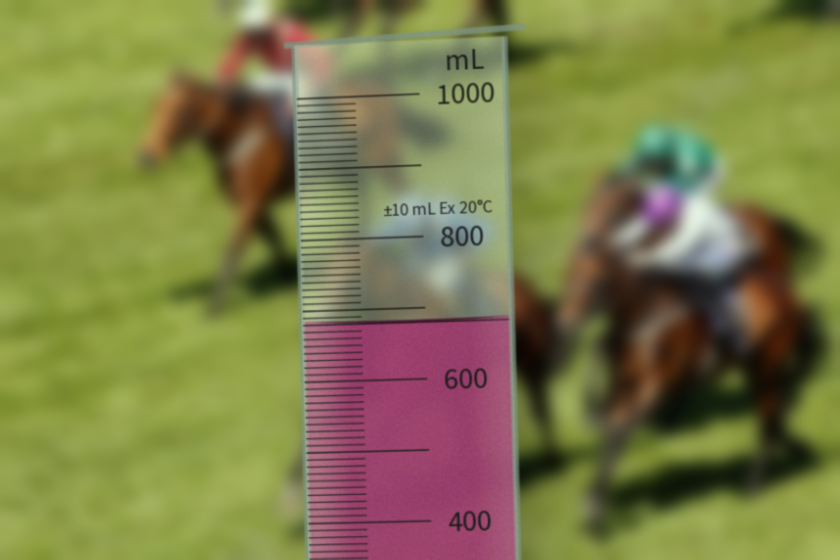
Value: 680 mL
